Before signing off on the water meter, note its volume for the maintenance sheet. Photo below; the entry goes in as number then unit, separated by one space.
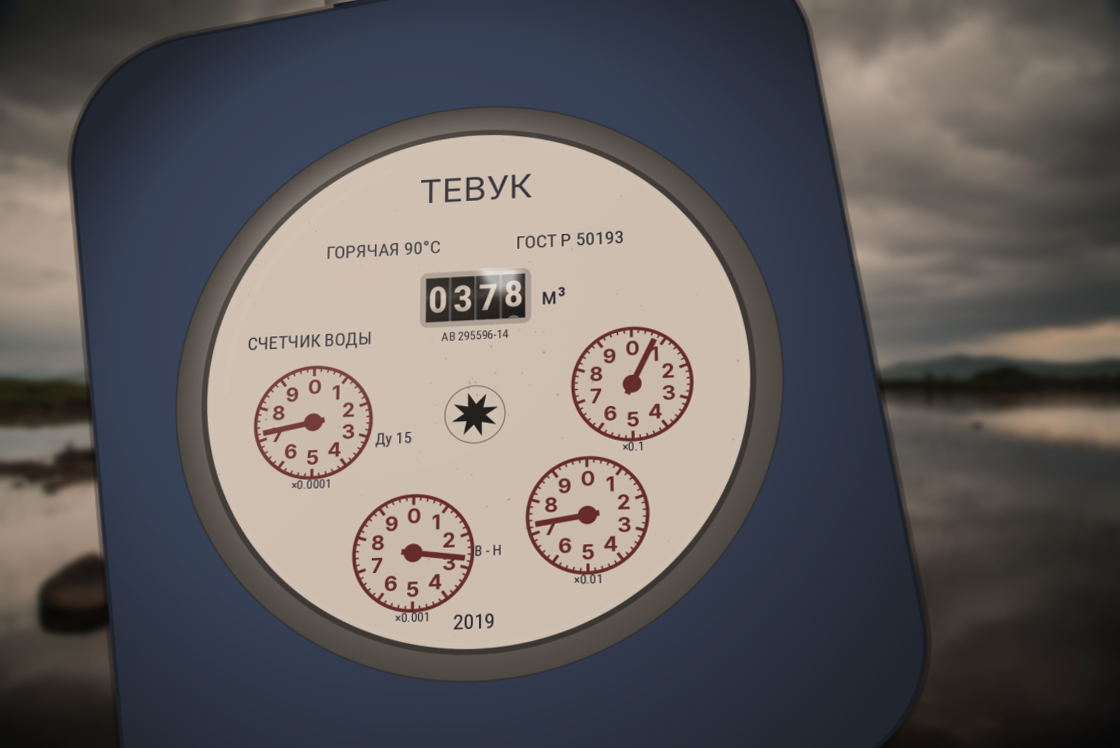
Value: 378.0727 m³
